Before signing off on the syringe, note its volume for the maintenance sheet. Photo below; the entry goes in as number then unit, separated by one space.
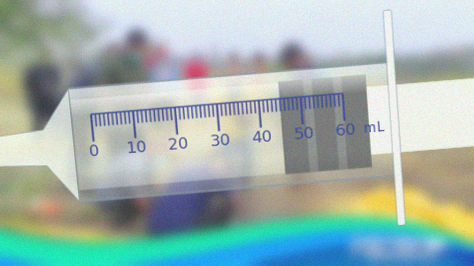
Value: 45 mL
